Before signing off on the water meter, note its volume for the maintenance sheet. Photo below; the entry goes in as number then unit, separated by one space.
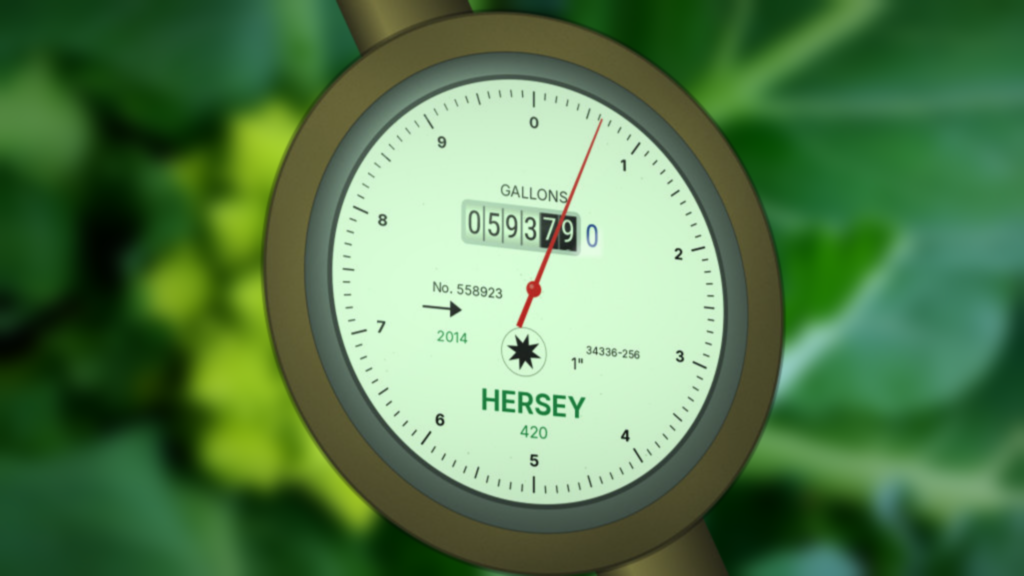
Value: 593790.6 gal
